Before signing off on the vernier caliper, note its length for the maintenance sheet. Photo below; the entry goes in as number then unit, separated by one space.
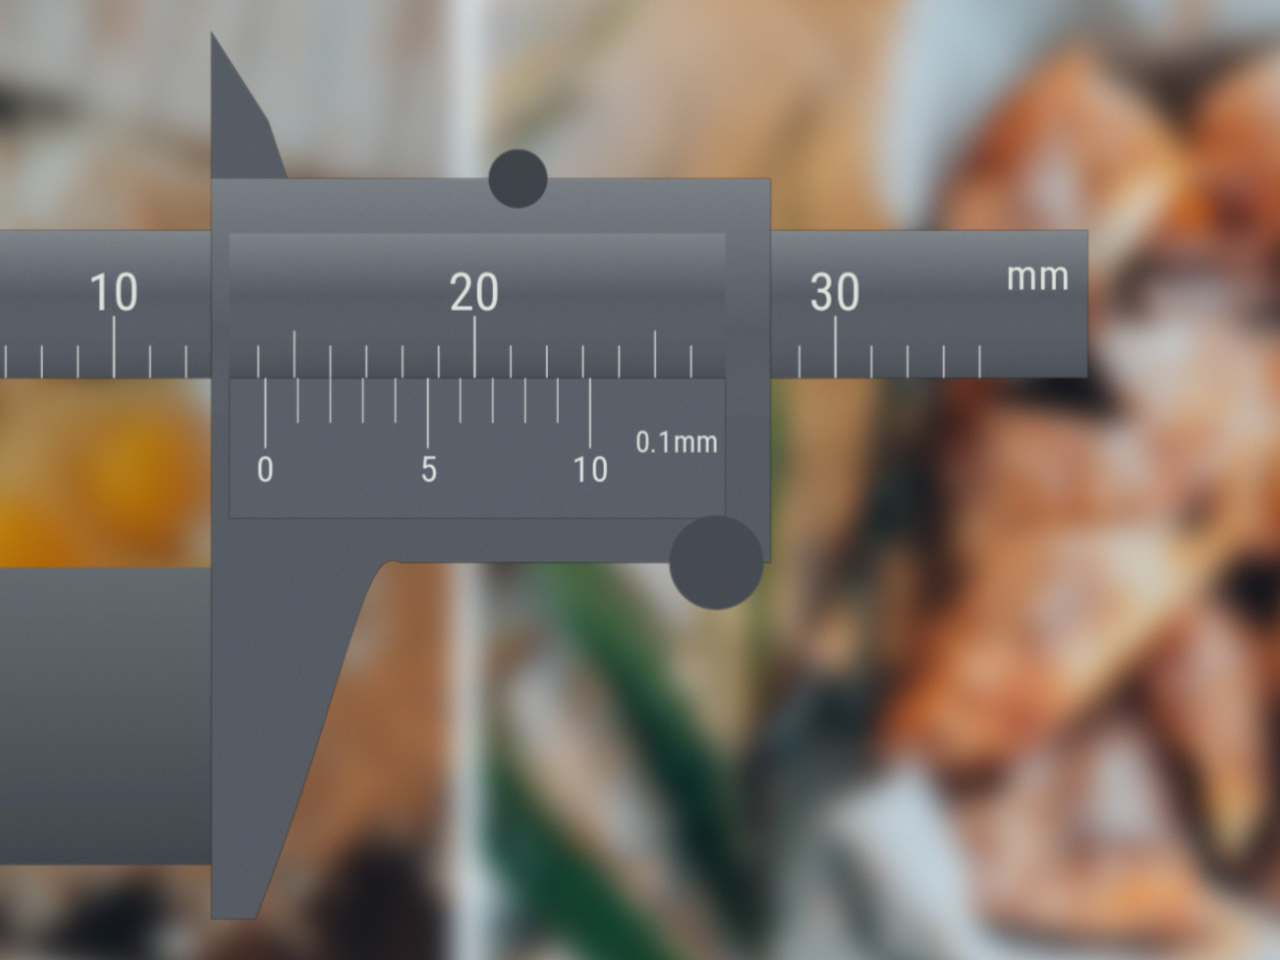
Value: 14.2 mm
